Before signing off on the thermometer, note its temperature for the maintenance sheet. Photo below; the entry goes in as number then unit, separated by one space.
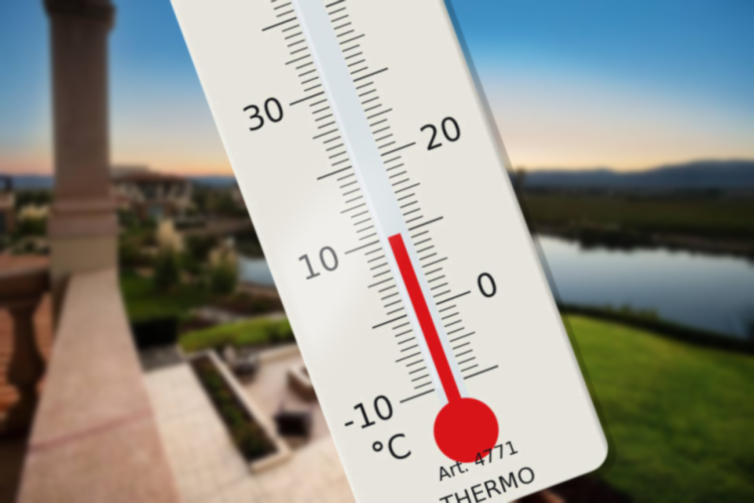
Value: 10 °C
